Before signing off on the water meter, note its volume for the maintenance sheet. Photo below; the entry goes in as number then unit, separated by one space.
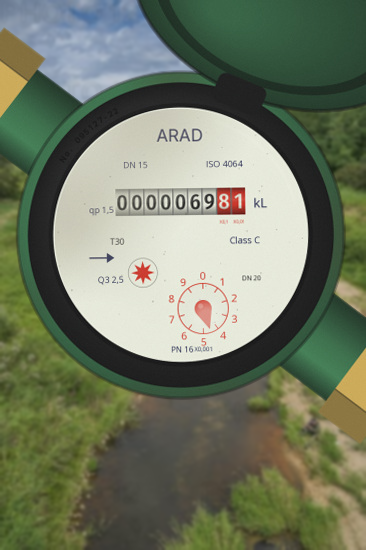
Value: 69.814 kL
